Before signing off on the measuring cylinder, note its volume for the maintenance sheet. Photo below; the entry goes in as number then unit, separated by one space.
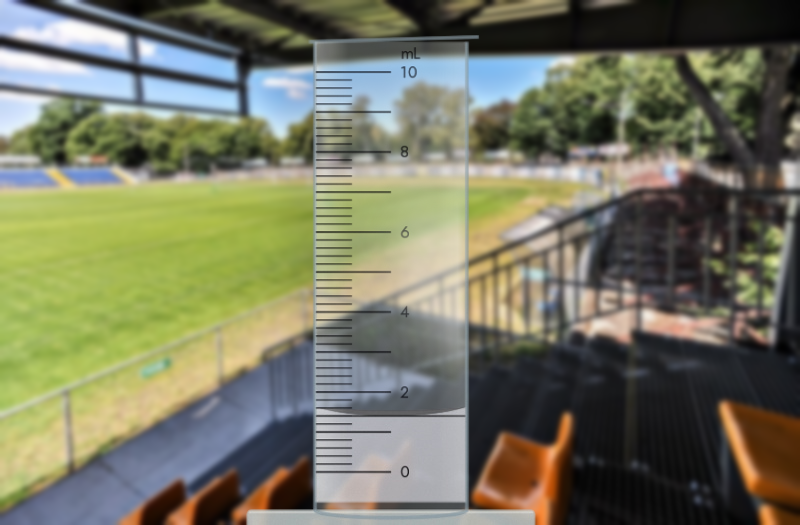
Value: 1.4 mL
